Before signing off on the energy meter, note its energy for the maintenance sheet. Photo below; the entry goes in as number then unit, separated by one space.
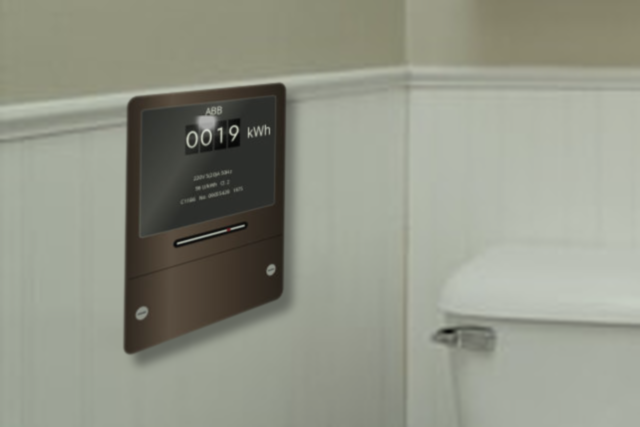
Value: 19 kWh
